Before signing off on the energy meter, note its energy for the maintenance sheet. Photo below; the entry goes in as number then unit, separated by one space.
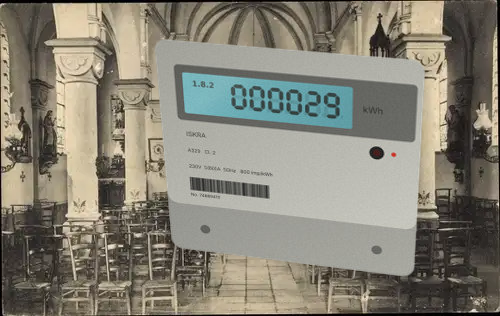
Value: 29 kWh
